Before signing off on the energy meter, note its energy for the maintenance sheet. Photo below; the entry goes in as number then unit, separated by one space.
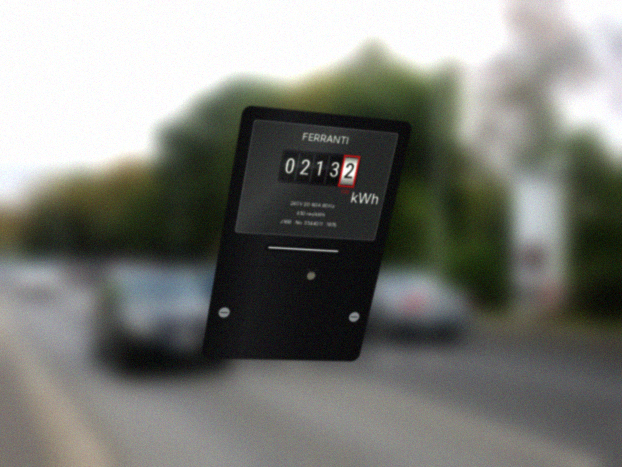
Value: 213.2 kWh
